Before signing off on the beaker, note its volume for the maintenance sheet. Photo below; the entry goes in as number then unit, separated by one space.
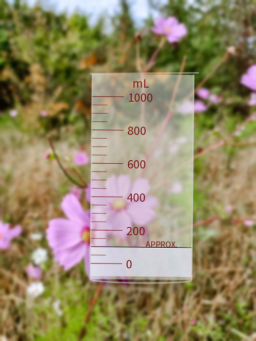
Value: 100 mL
